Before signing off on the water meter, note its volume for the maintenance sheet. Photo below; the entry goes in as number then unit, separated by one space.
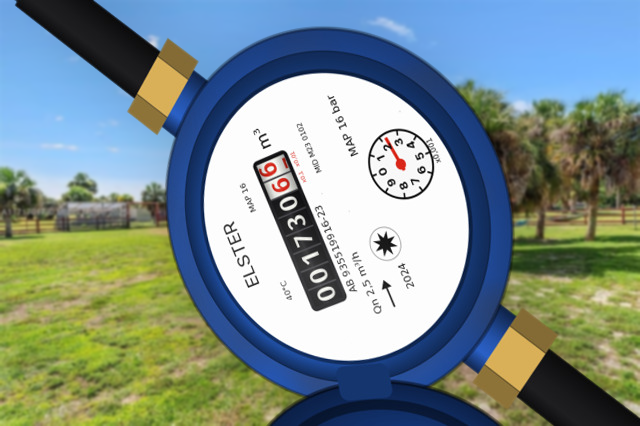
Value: 1730.662 m³
